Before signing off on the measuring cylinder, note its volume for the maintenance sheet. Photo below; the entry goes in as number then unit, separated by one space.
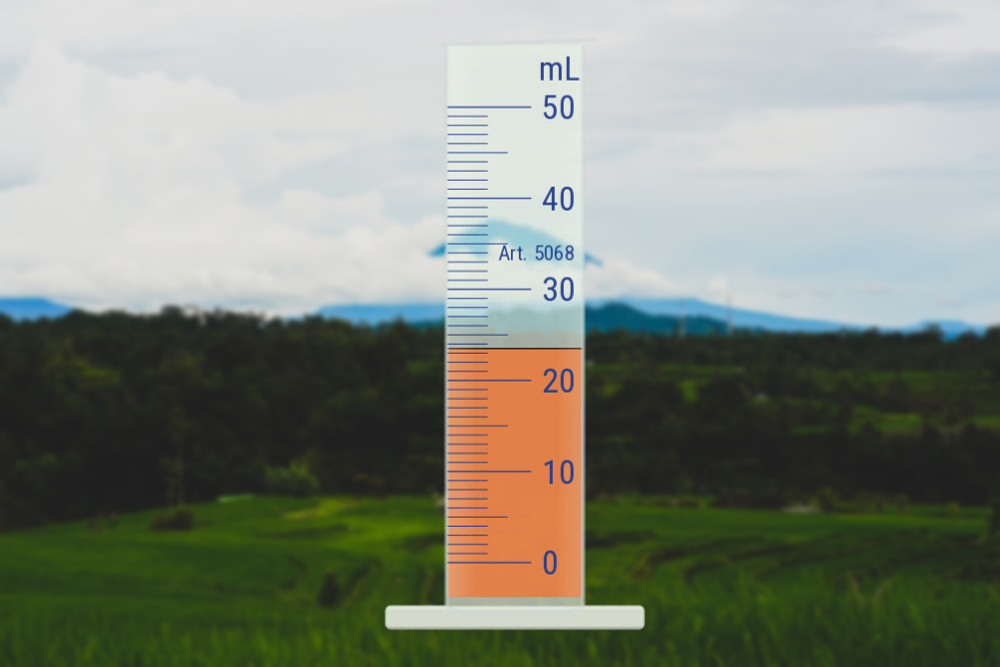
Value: 23.5 mL
